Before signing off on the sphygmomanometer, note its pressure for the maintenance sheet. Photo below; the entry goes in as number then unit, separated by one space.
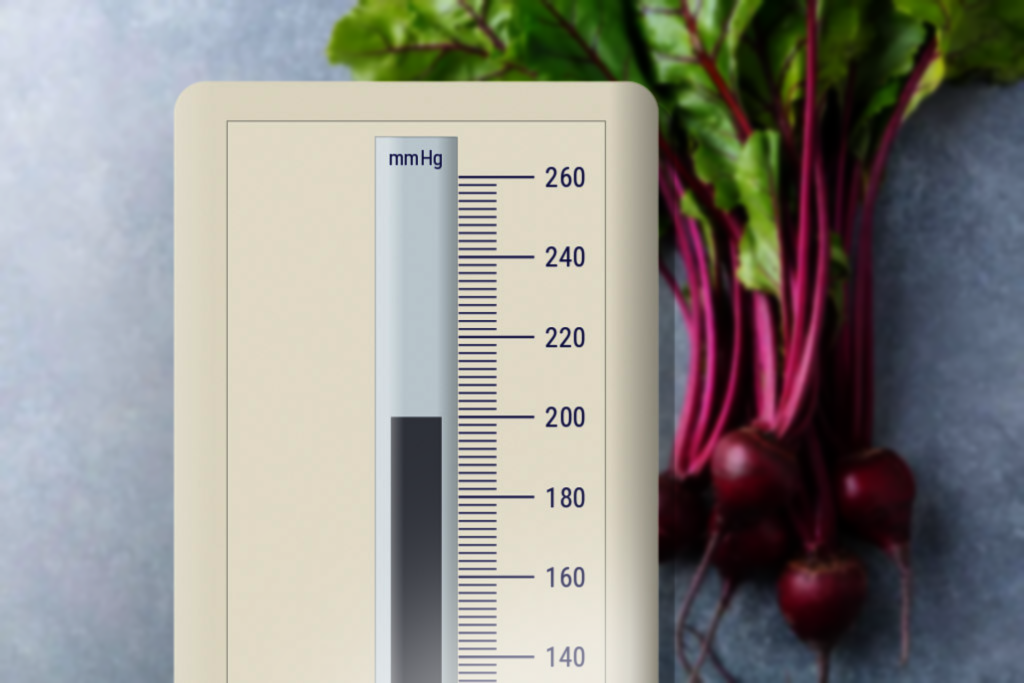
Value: 200 mmHg
